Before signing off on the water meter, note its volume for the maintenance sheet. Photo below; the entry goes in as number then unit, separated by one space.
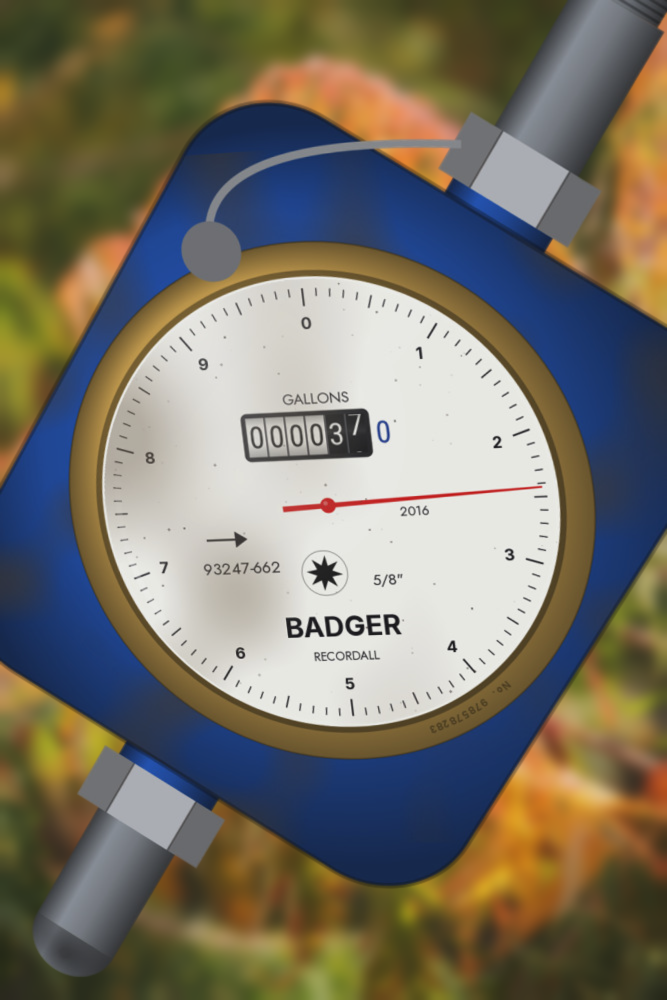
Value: 372.4 gal
